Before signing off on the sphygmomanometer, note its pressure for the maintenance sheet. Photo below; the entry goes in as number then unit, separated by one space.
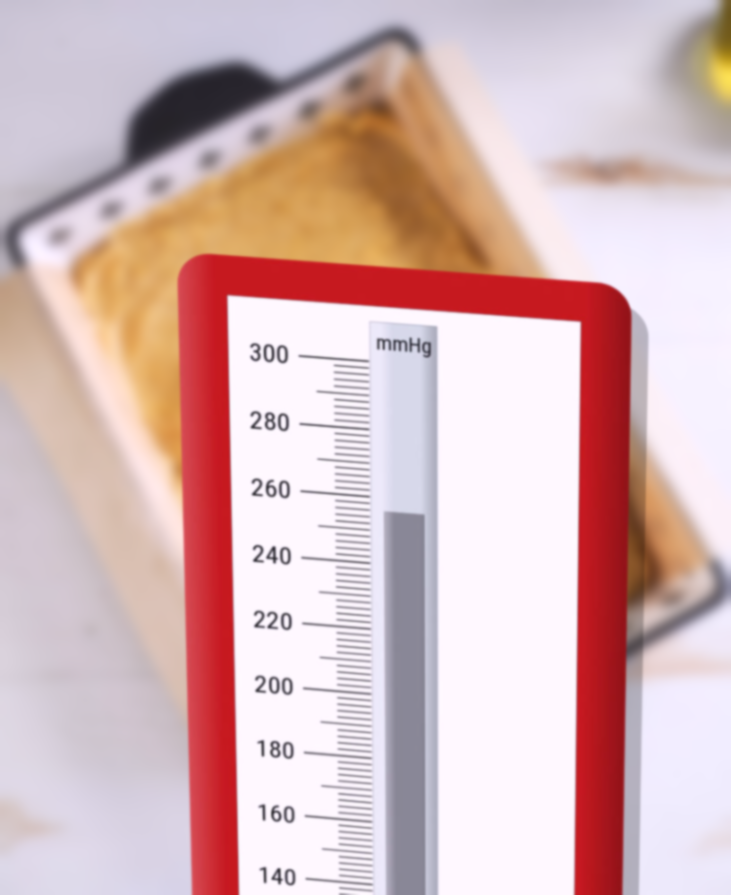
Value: 256 mmHg
